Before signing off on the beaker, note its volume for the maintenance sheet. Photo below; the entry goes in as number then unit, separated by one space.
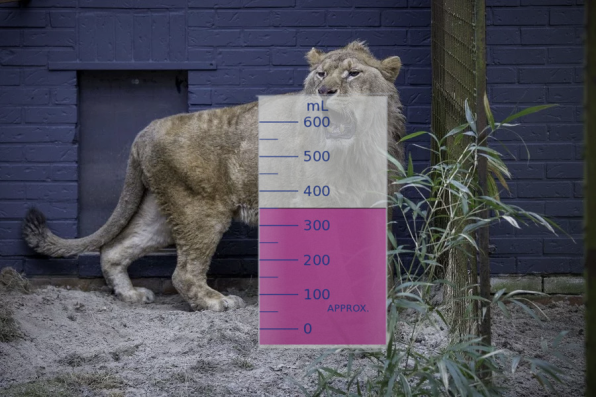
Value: 350 mL
